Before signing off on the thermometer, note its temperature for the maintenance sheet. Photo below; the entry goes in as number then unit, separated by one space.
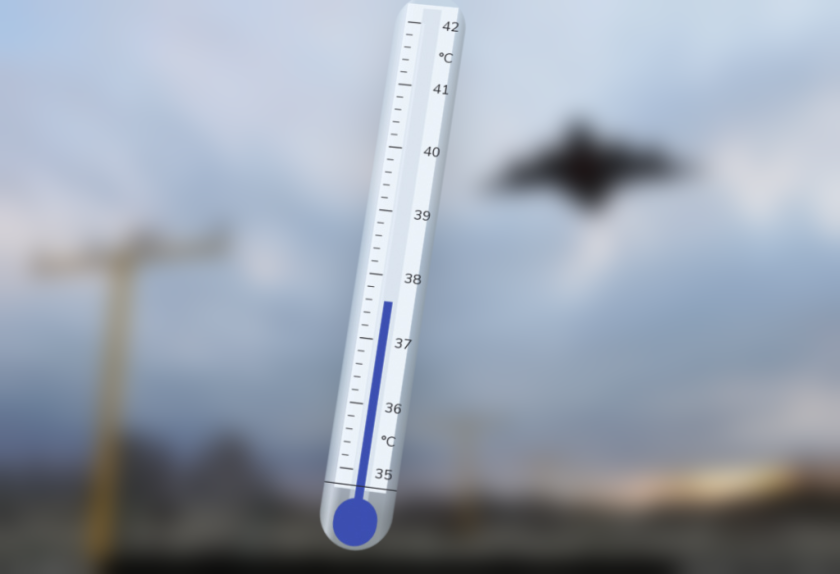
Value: 37.6 °C
